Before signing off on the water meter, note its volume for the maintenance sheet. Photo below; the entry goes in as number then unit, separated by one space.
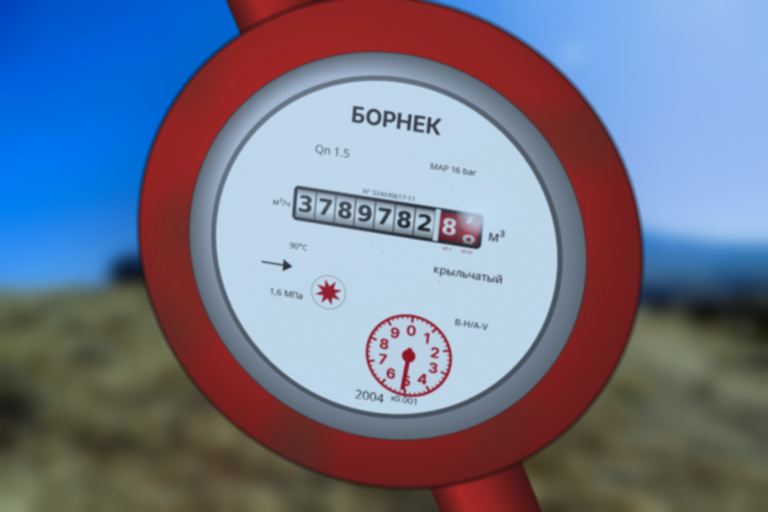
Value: 3789782.875 m³
